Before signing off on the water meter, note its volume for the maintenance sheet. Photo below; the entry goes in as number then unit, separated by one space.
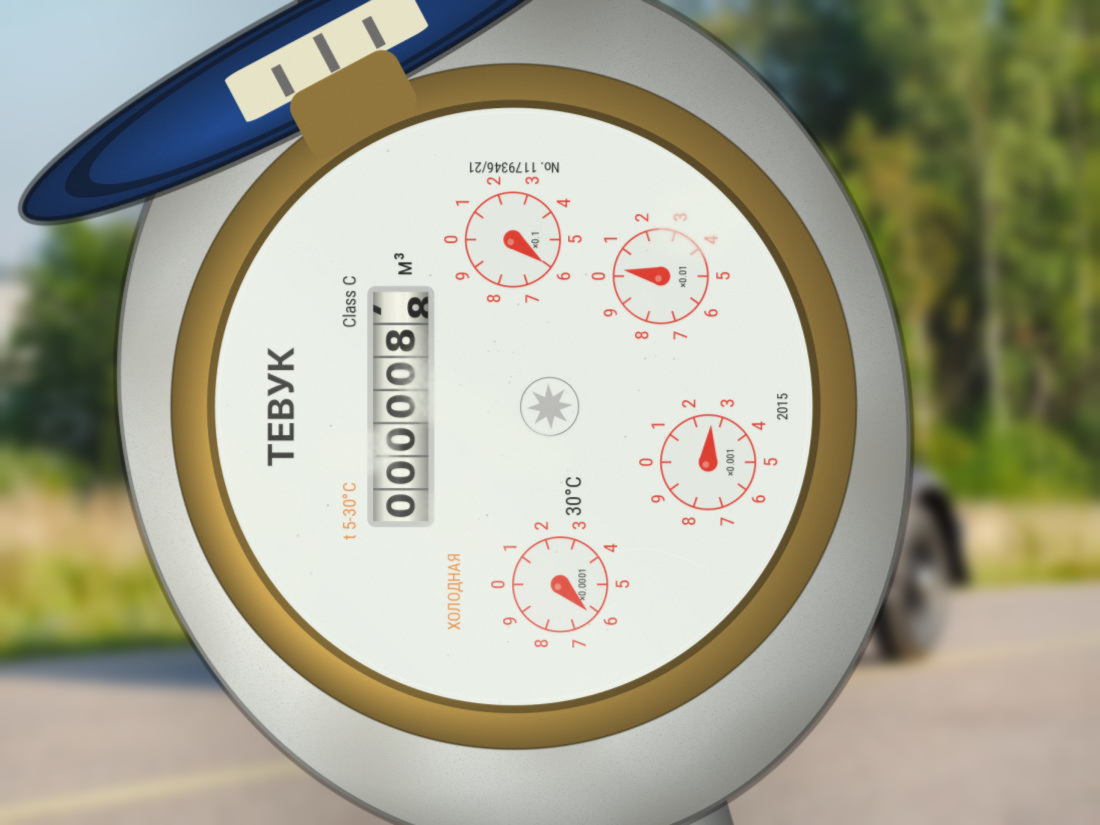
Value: 87.6026 m³
